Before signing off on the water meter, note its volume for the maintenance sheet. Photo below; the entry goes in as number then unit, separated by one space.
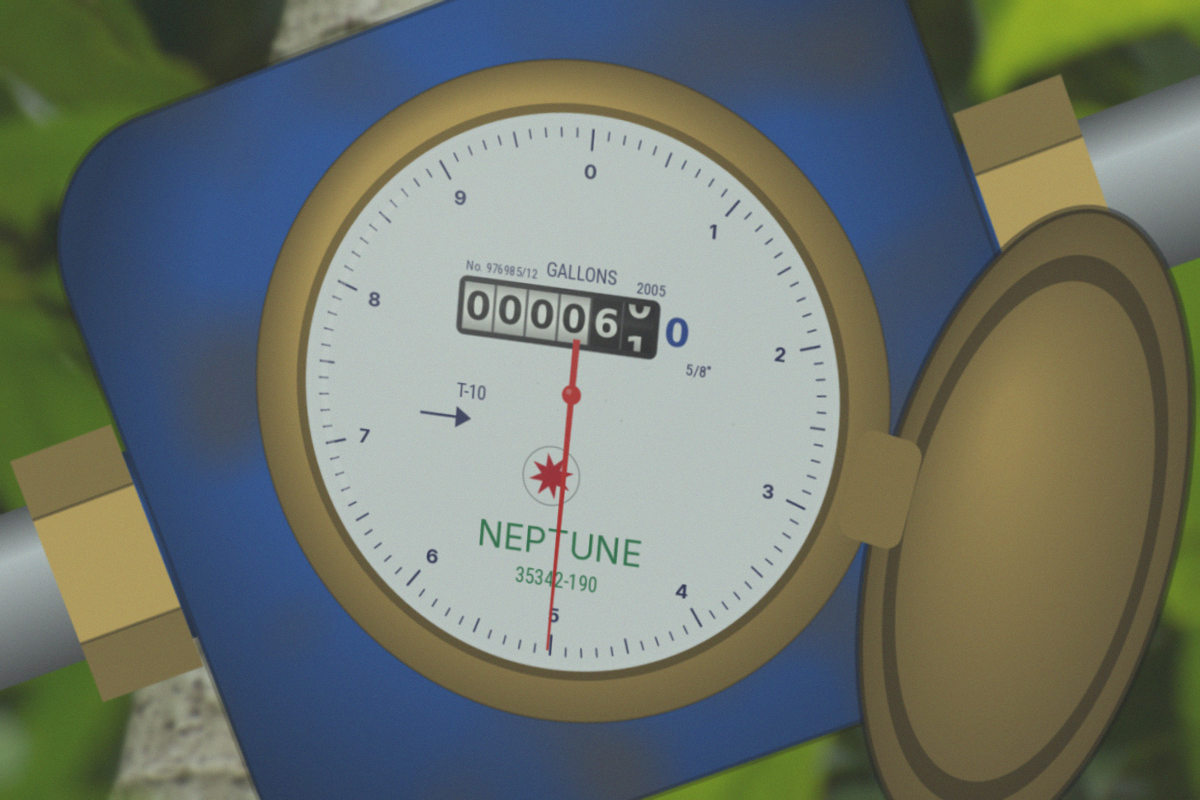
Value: 605.0 gal
